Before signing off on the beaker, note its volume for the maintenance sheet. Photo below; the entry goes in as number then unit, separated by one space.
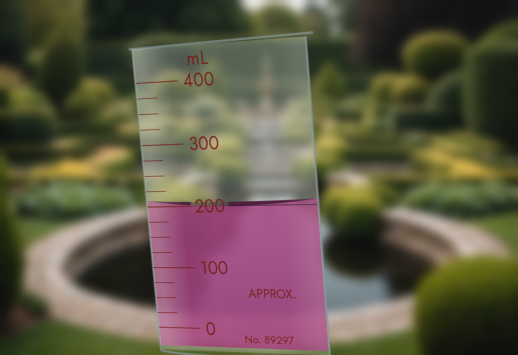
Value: 200 mL
